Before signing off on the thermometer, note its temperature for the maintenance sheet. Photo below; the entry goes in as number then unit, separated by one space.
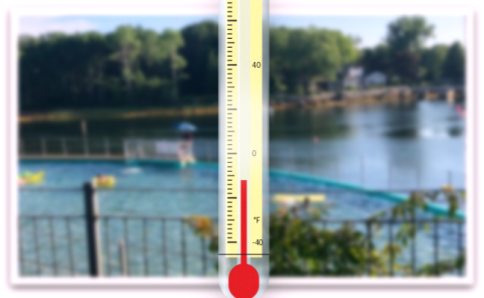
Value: -12 °F
